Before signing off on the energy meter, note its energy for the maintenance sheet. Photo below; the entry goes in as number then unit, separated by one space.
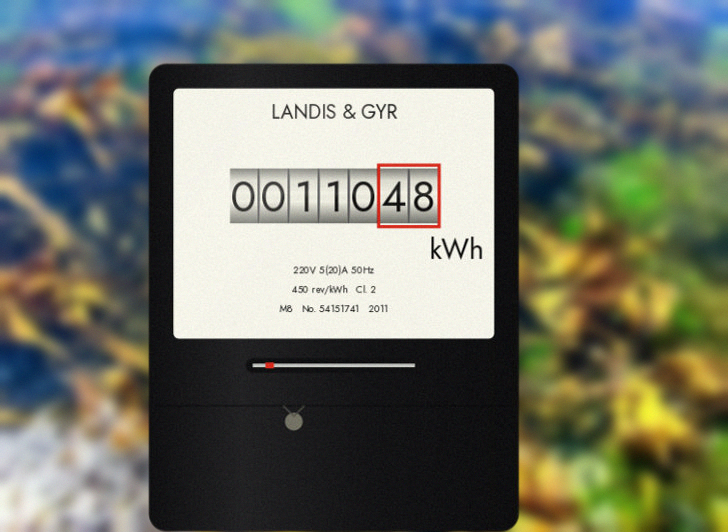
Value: 110.48 kWh
